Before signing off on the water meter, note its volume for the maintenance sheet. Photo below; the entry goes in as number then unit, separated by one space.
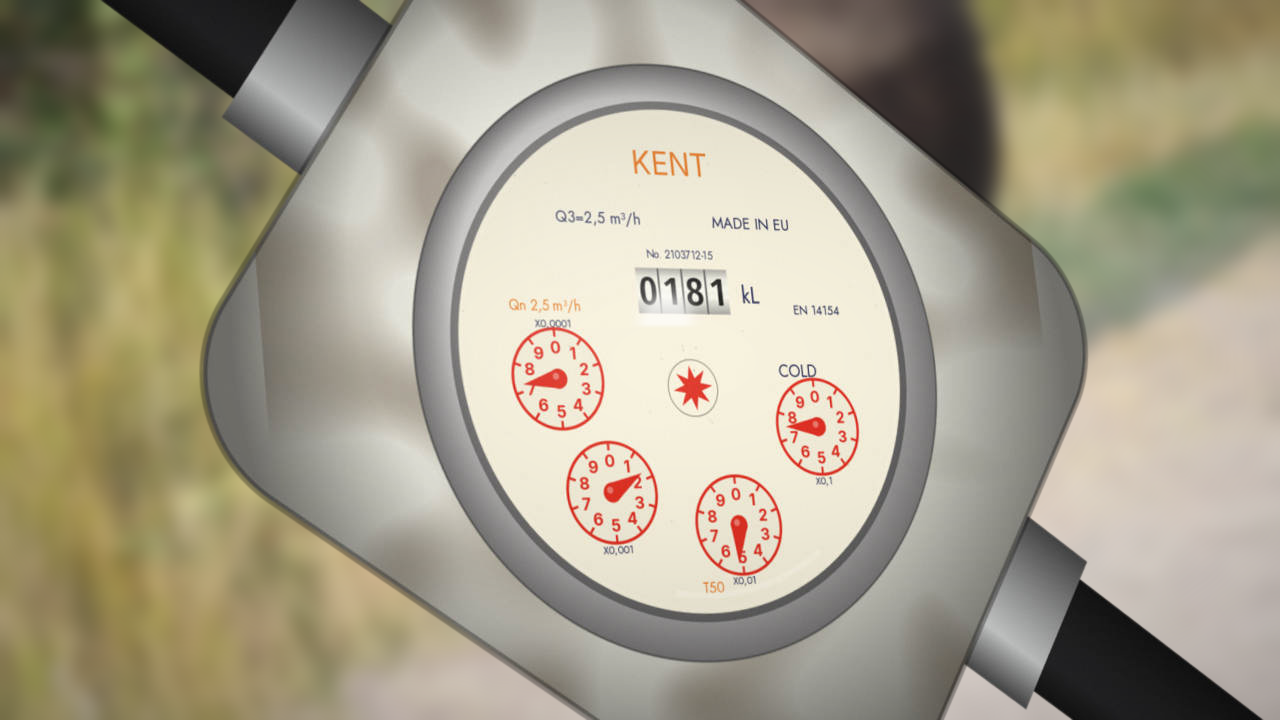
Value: 181.7517 kL
